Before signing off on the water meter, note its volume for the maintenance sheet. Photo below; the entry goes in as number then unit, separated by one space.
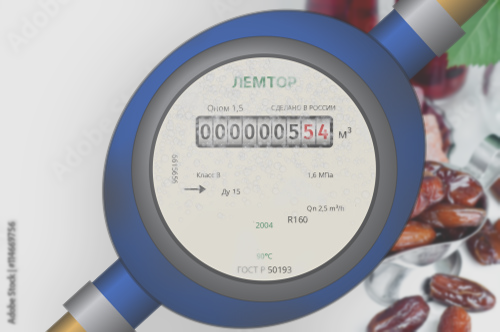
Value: 5.54 m³
